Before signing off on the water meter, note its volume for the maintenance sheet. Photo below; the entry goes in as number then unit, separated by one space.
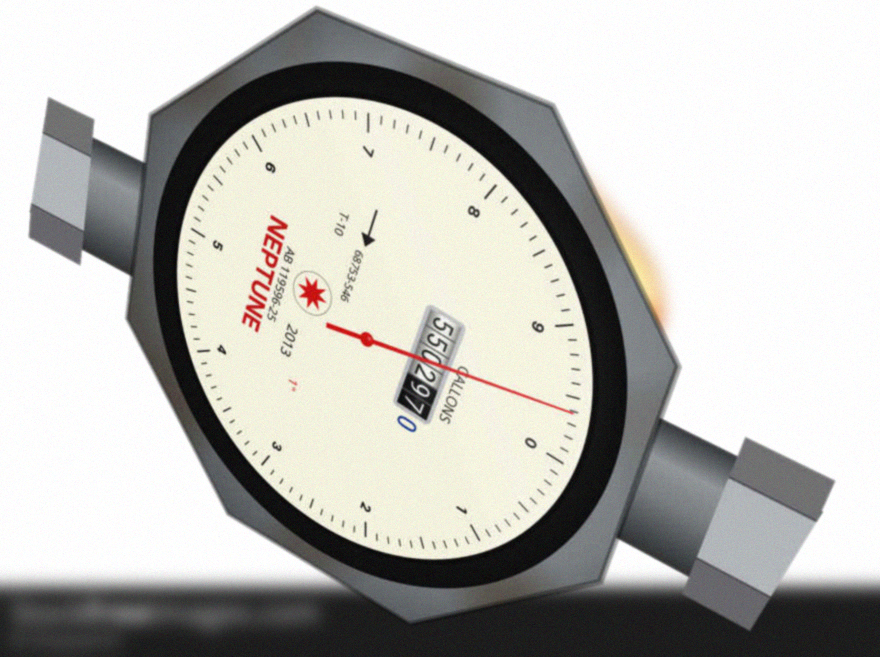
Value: 5502969.6 gal
